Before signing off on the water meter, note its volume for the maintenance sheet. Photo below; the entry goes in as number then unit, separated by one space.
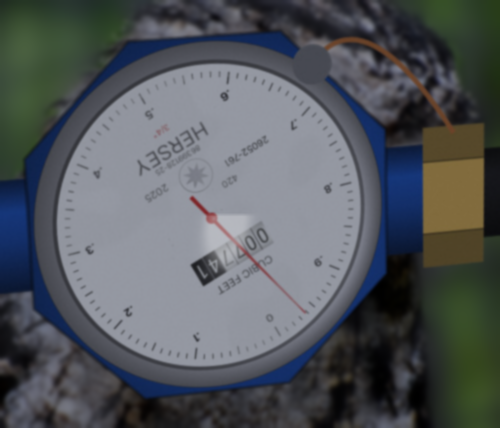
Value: 7740.96 ft³
